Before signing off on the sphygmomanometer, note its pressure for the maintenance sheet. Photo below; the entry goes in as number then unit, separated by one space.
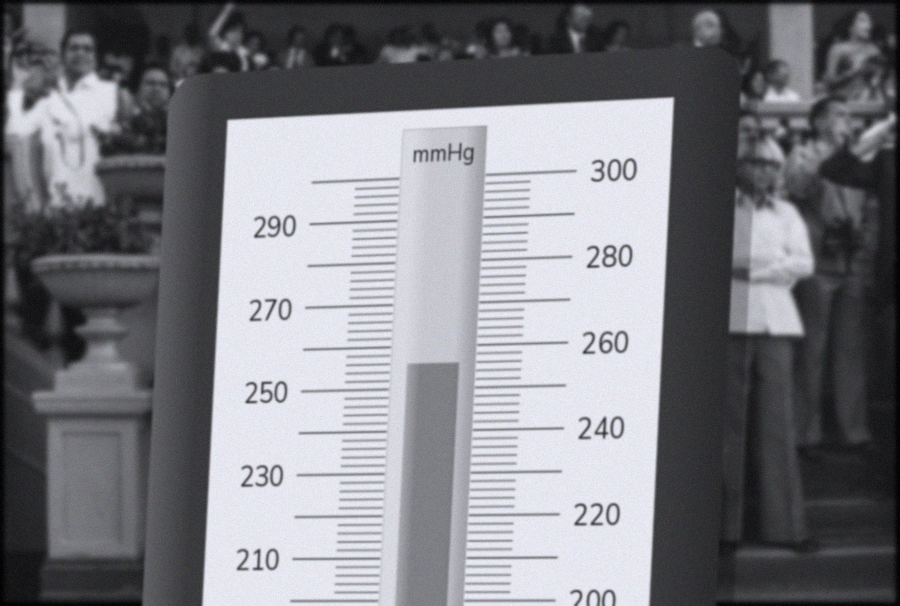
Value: 256 mmHg
